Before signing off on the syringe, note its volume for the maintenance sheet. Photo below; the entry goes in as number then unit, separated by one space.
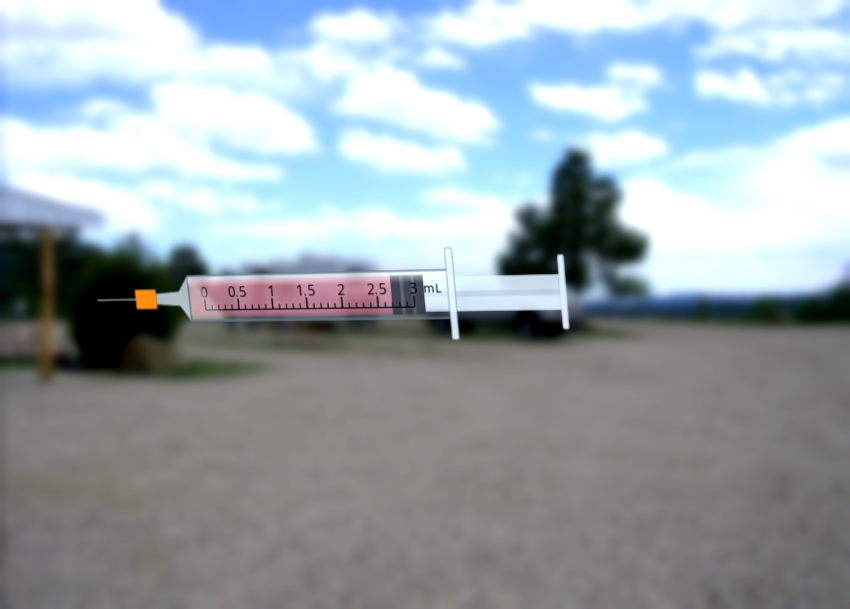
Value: 2.7 mL
